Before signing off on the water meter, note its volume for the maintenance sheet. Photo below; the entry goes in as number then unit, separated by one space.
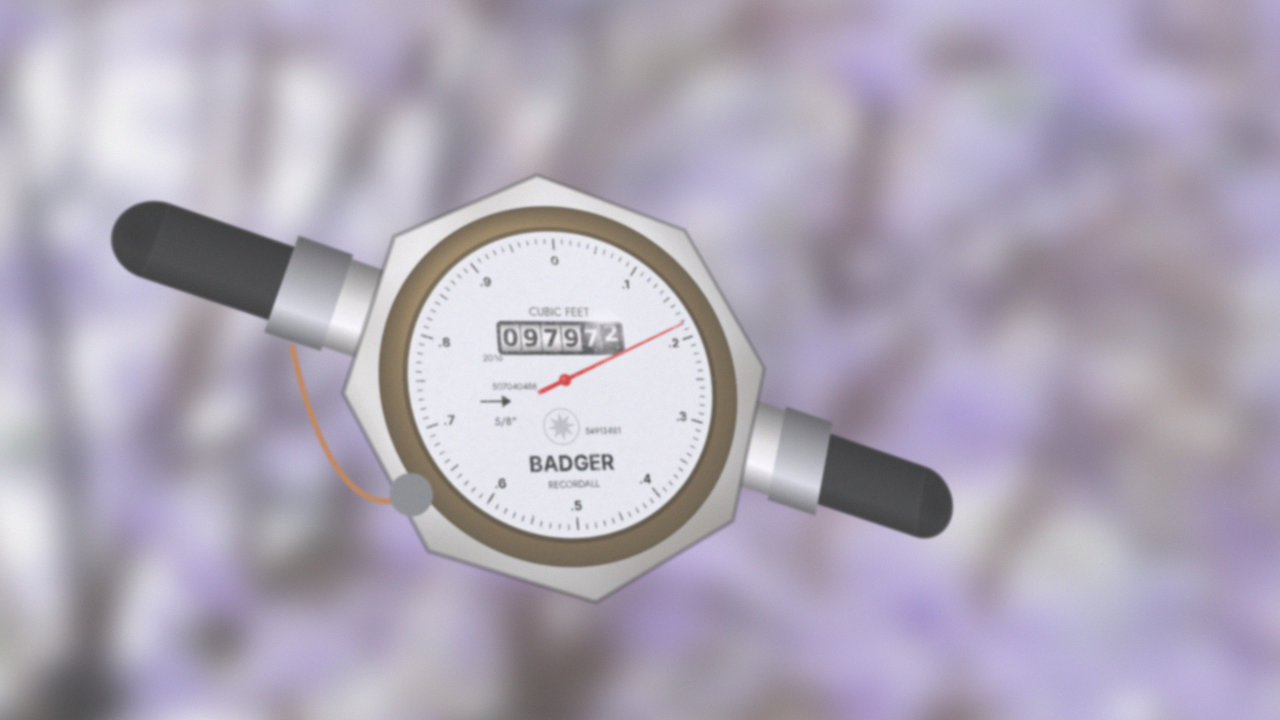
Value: 97972.18 ft³
